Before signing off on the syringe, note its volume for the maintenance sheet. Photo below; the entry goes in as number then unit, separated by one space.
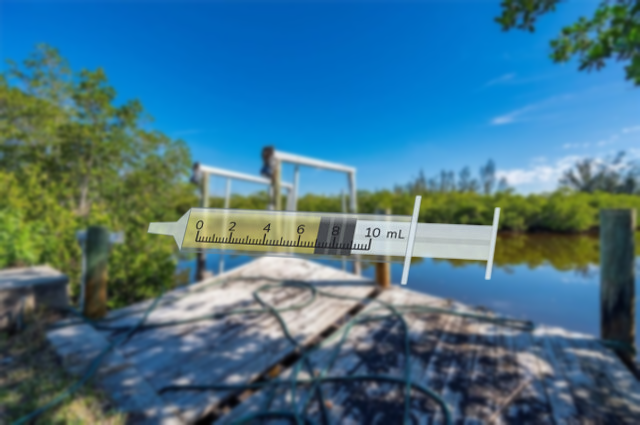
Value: 7 mL
